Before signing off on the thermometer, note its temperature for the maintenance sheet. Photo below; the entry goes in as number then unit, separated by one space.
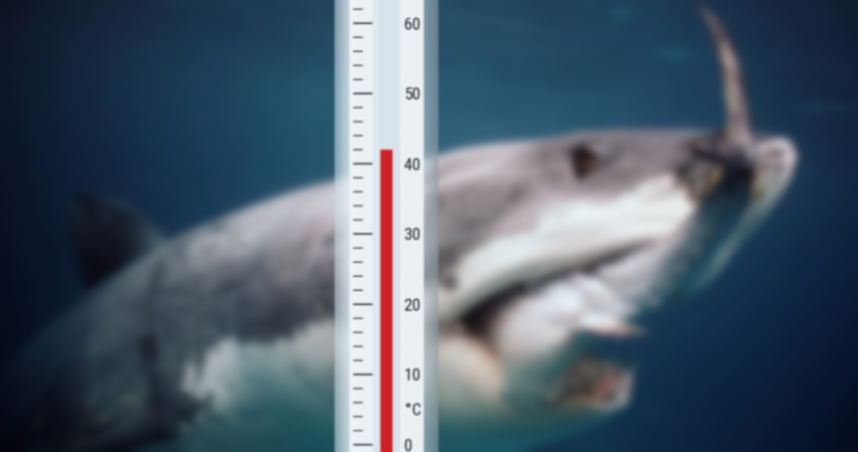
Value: 42 °C
